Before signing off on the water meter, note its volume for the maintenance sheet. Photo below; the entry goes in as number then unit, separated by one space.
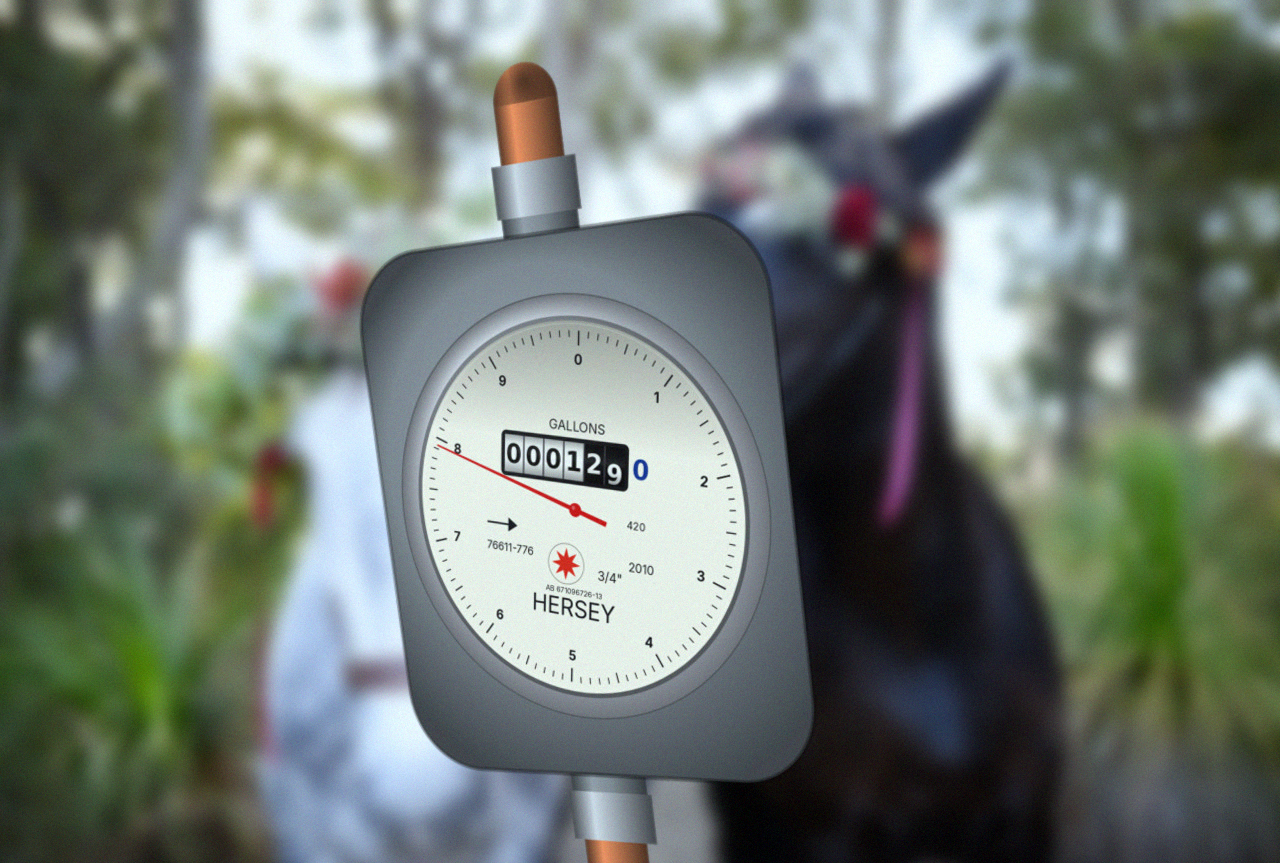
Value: 1287.9 gal
